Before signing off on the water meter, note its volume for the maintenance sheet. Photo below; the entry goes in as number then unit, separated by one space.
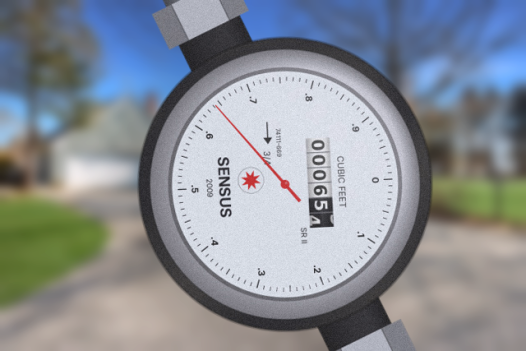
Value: 653.64 ft³
